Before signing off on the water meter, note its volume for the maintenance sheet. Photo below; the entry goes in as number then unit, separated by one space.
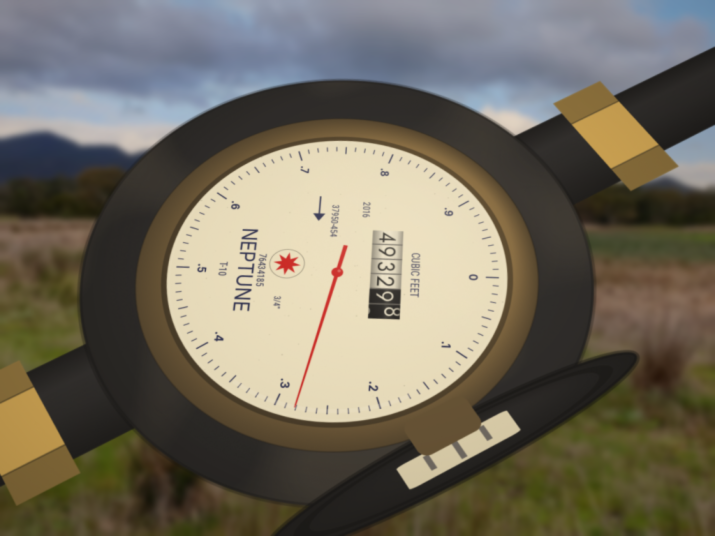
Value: 493298.28 ft³
